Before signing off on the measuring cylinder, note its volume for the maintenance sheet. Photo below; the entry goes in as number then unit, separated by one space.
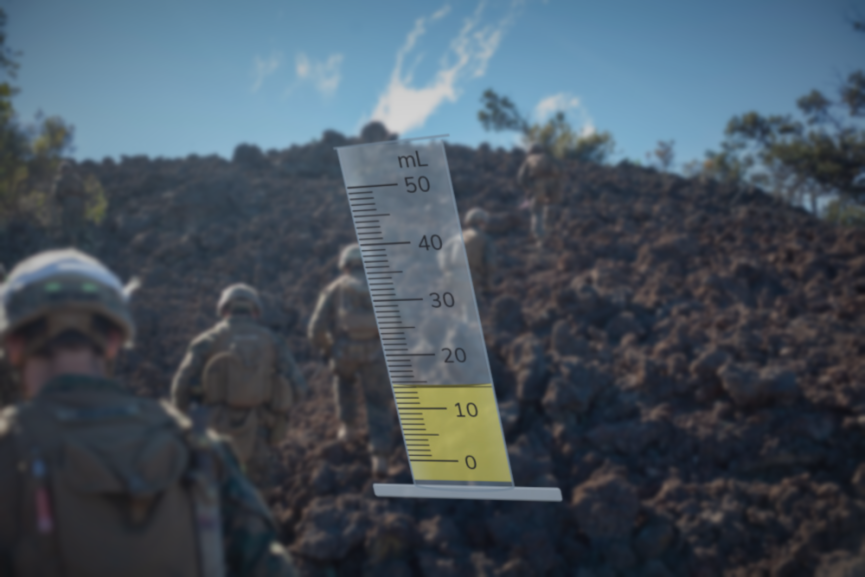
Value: 14 mL
